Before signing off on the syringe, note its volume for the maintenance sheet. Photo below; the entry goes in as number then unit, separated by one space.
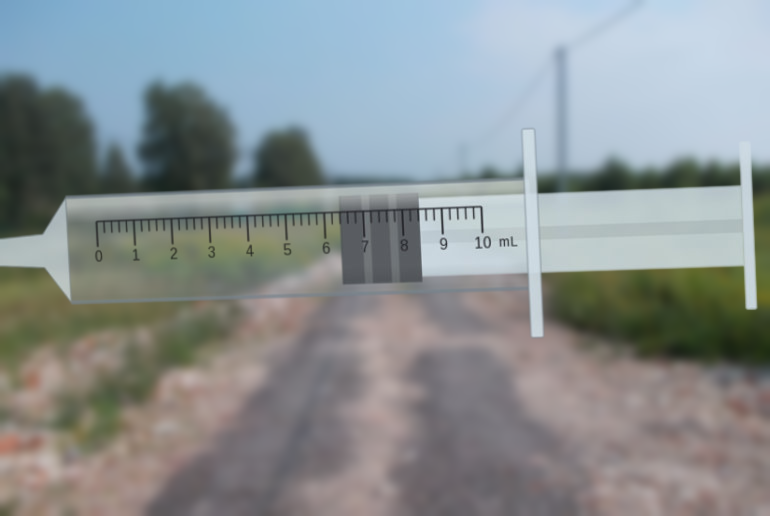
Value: 6.4 mL
